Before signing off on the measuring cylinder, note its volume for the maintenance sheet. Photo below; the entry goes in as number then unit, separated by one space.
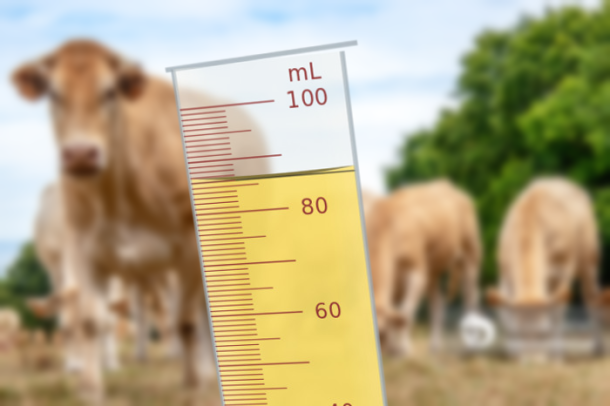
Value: 86 mL
